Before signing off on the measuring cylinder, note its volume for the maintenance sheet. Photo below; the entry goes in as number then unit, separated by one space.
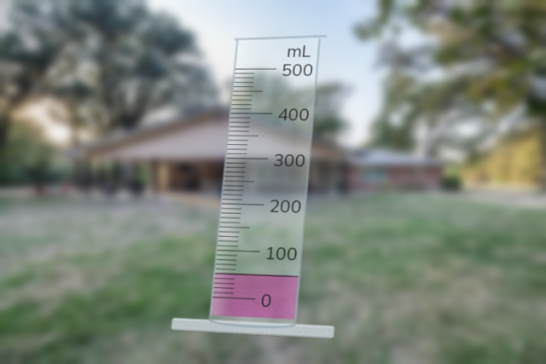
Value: 50 mL
